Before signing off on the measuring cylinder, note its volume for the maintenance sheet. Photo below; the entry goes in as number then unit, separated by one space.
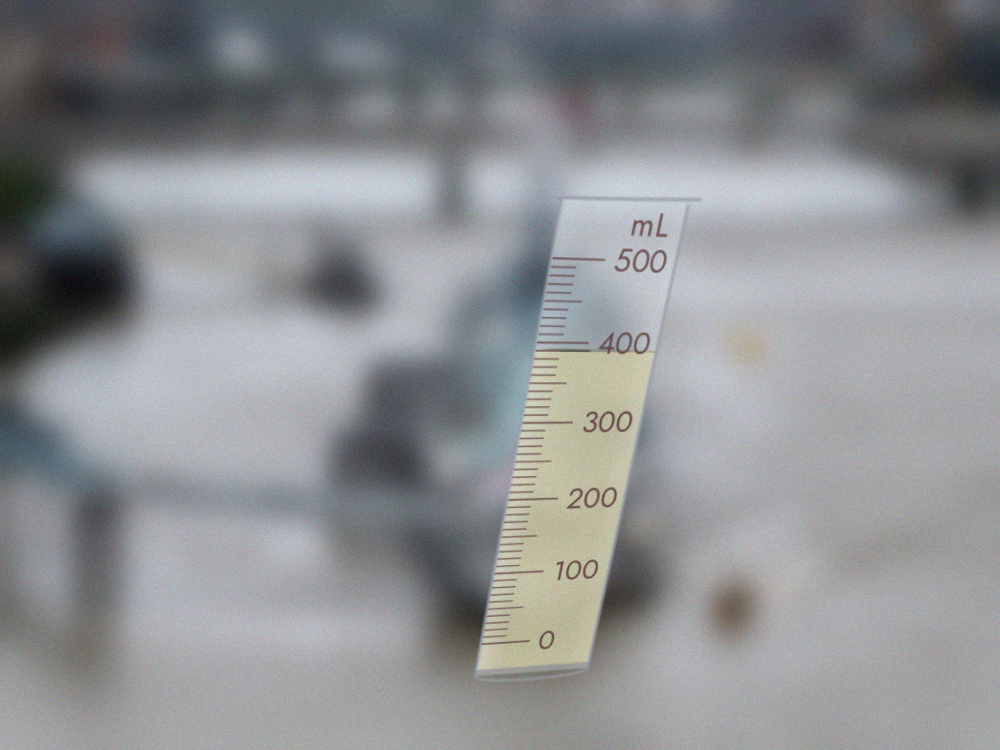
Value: 390 mL
